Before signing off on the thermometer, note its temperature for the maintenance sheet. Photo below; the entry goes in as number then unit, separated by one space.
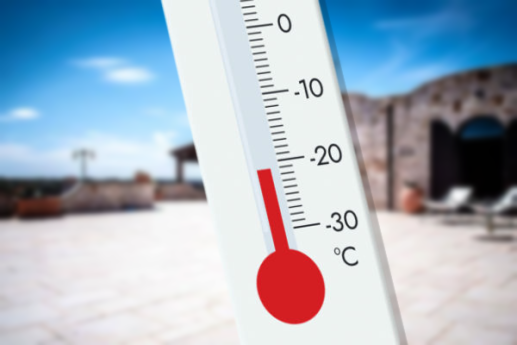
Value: -21 °C
